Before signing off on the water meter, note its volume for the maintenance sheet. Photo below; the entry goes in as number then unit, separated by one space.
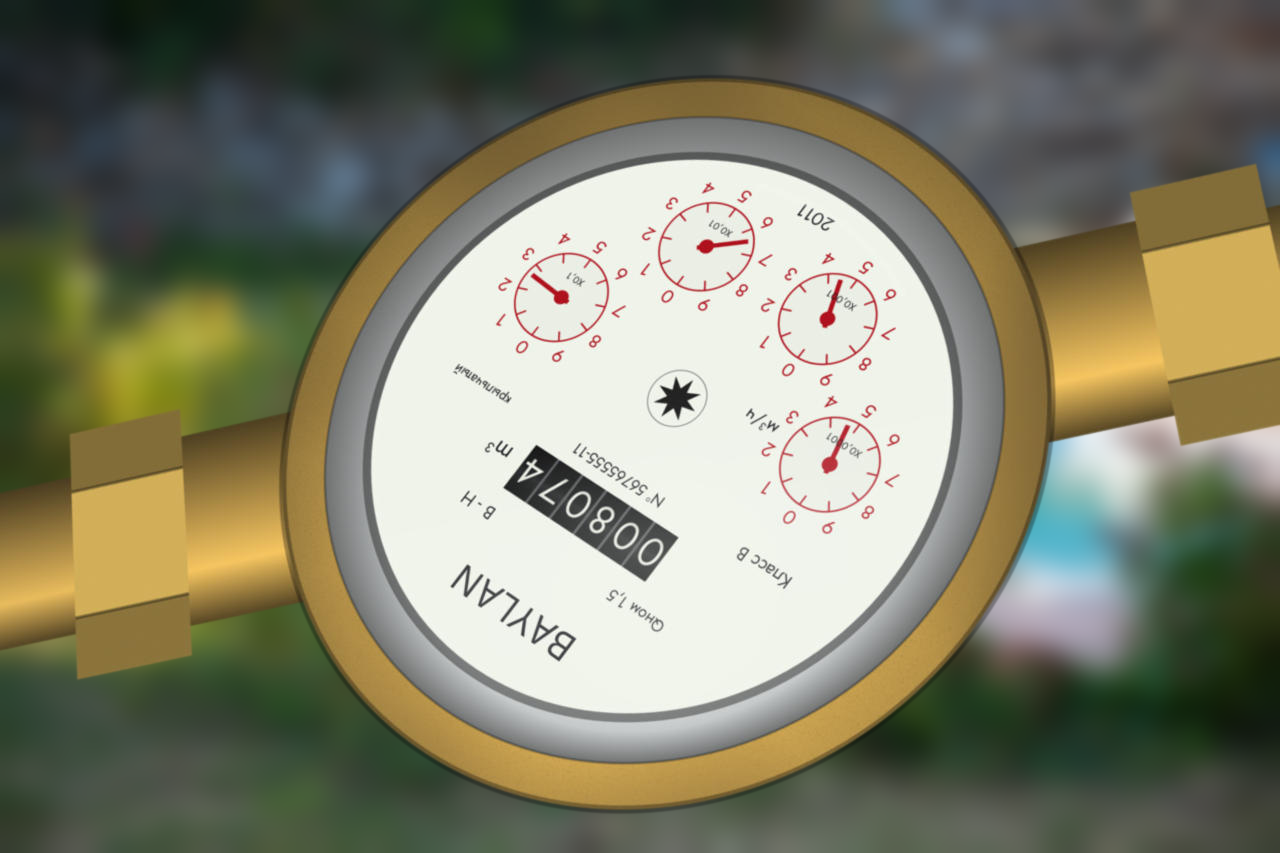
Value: 8074.2644 m³
